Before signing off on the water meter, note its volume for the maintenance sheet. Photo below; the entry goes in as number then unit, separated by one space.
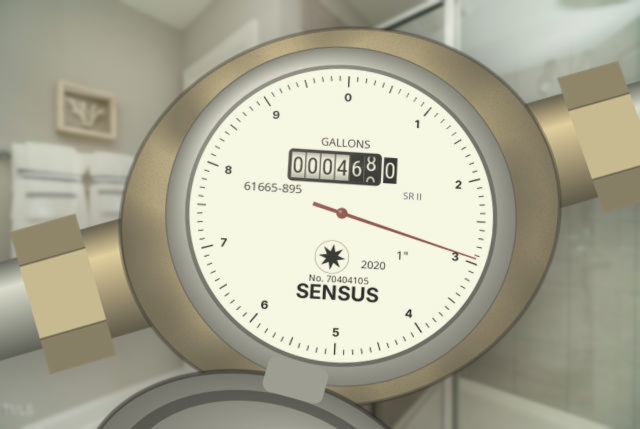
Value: 4682.9 gal
